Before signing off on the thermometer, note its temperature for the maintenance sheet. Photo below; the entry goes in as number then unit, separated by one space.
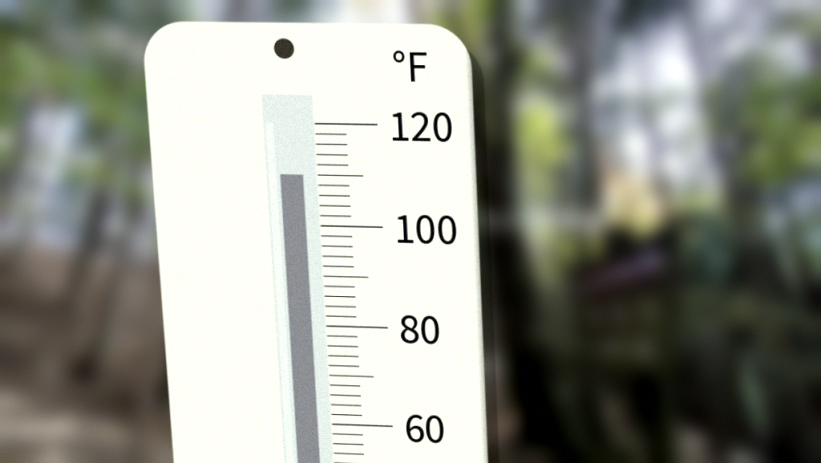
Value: 110 °F
